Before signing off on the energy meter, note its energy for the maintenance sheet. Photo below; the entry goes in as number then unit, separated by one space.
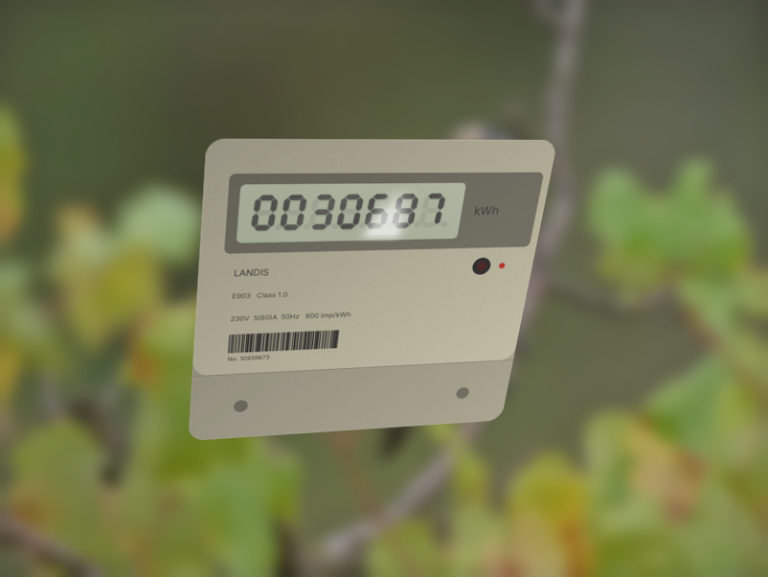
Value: 30687 kWh
